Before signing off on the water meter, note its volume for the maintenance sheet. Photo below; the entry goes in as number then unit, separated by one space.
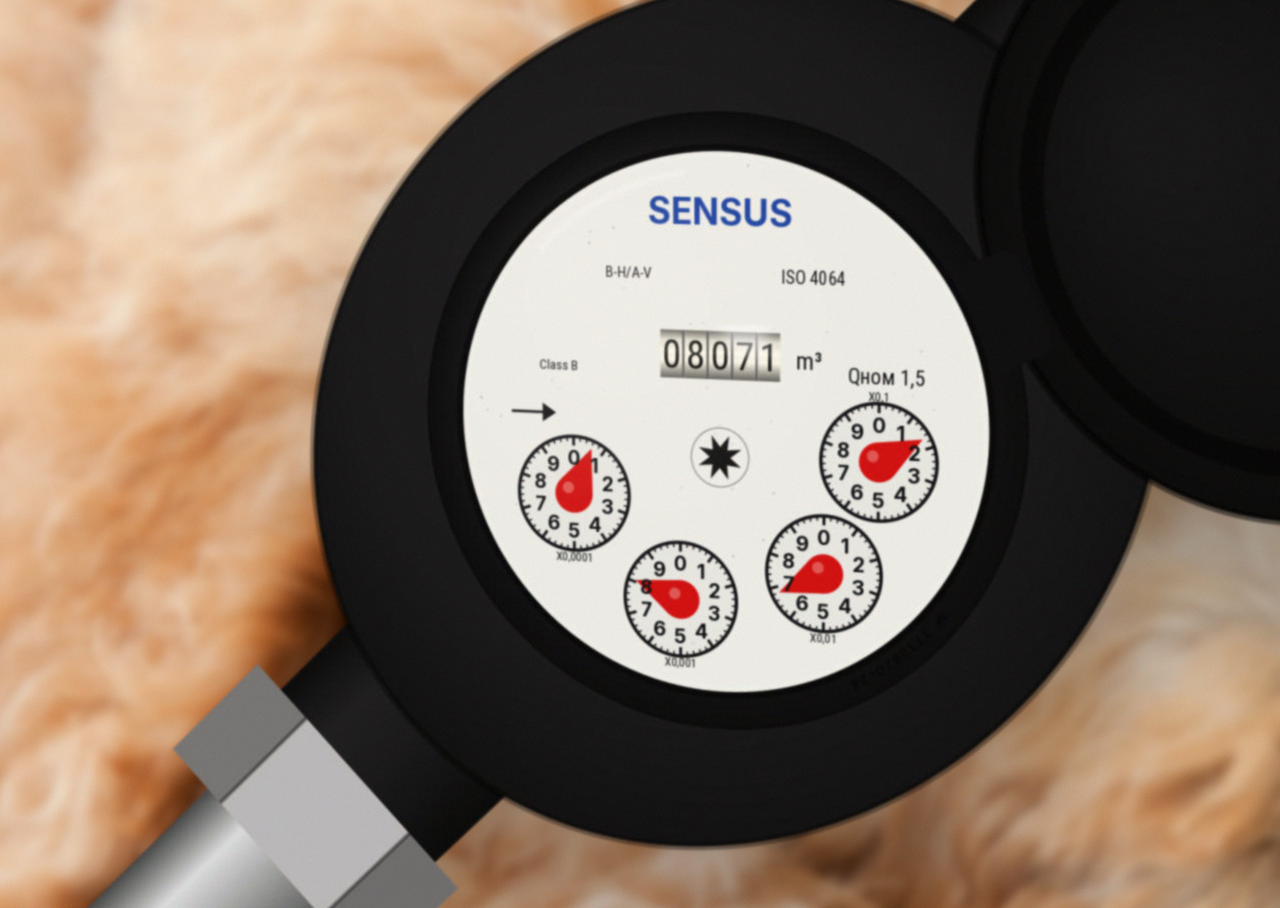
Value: 8071.1680 m³
